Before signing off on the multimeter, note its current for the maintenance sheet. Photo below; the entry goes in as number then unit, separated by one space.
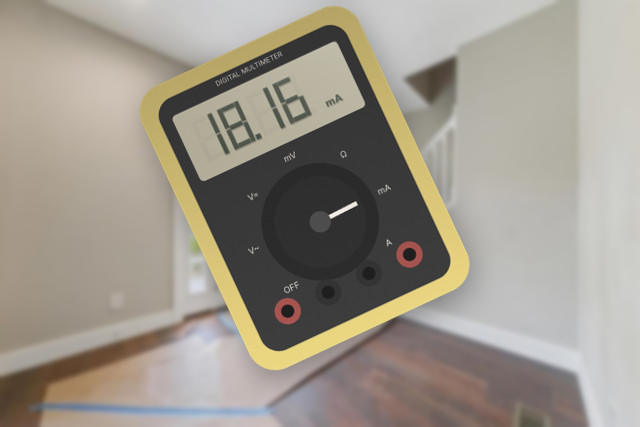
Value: 18.16 mA
